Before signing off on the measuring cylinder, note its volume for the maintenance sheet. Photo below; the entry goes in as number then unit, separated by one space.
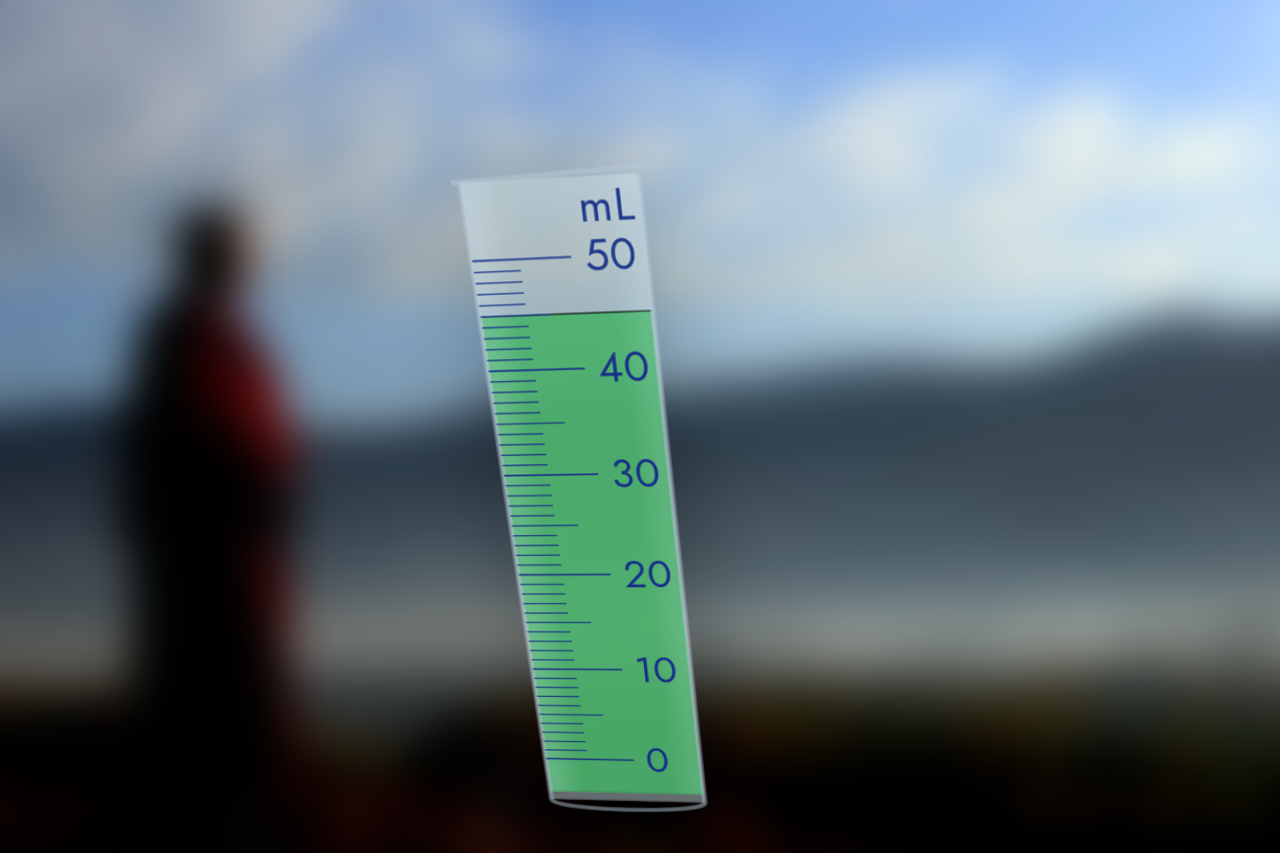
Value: 45 mL
